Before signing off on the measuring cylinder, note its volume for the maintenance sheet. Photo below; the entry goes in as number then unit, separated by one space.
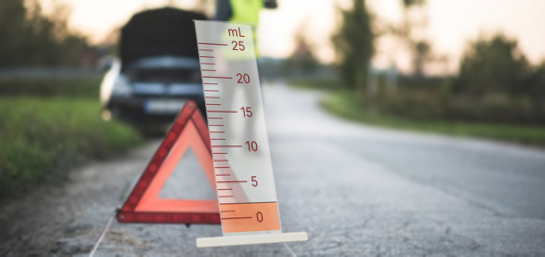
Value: 2 mL
